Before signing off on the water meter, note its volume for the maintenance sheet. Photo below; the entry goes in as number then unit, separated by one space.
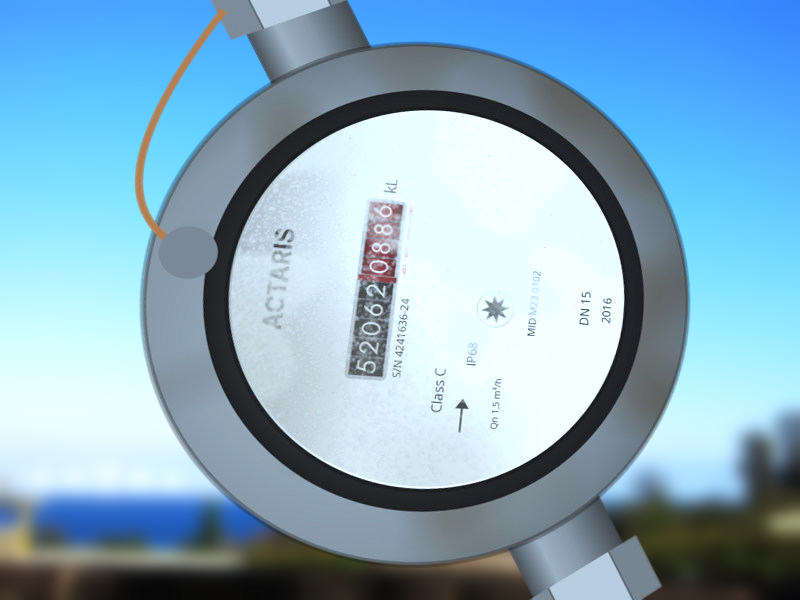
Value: 52062.0886 kL
